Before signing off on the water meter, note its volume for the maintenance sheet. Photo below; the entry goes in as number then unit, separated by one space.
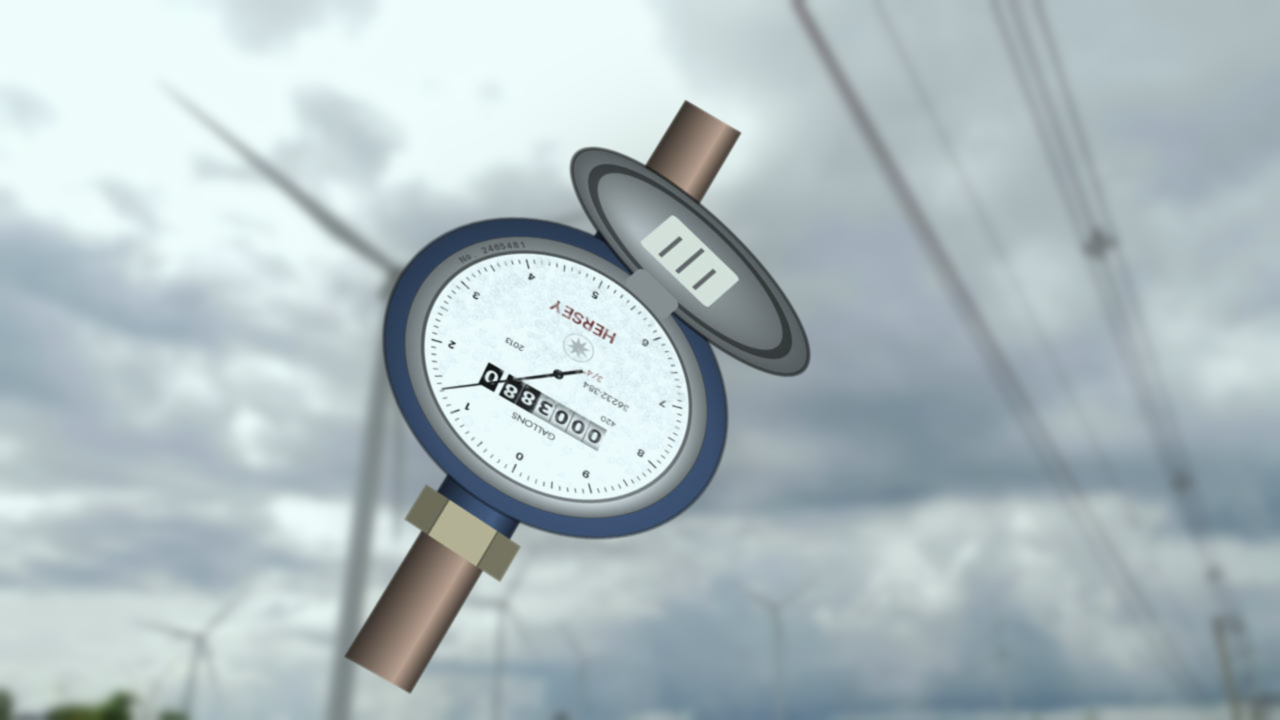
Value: 3881.3 gal
